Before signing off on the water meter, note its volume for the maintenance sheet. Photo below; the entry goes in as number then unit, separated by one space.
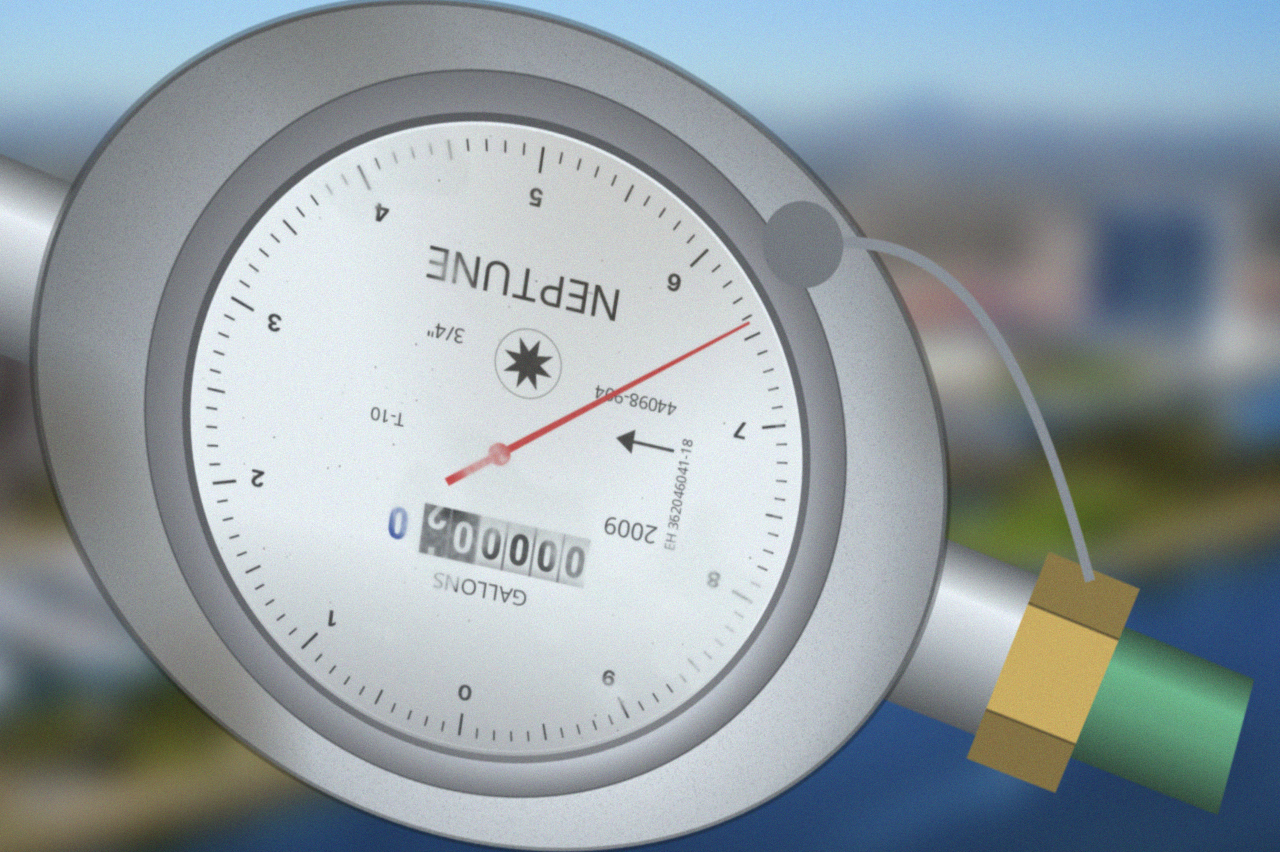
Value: 16.4 gal
